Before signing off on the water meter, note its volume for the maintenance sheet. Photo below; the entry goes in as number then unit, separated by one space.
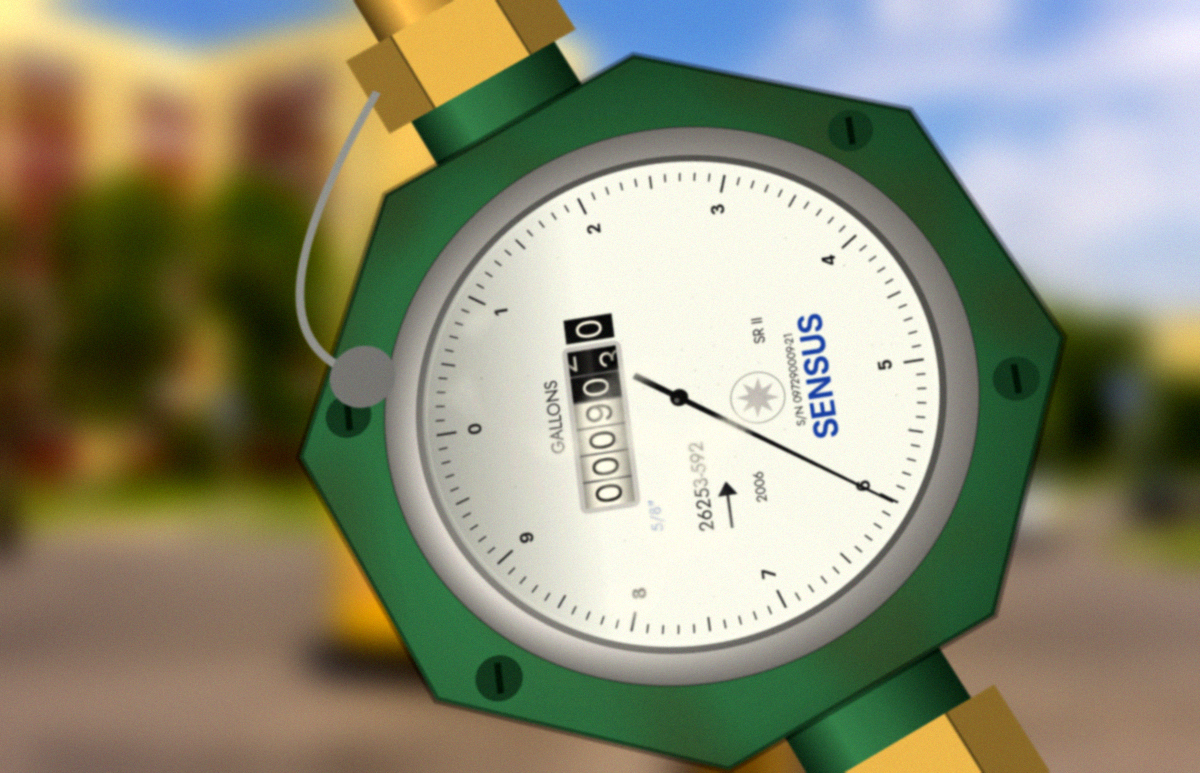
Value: 9026.0 gal
